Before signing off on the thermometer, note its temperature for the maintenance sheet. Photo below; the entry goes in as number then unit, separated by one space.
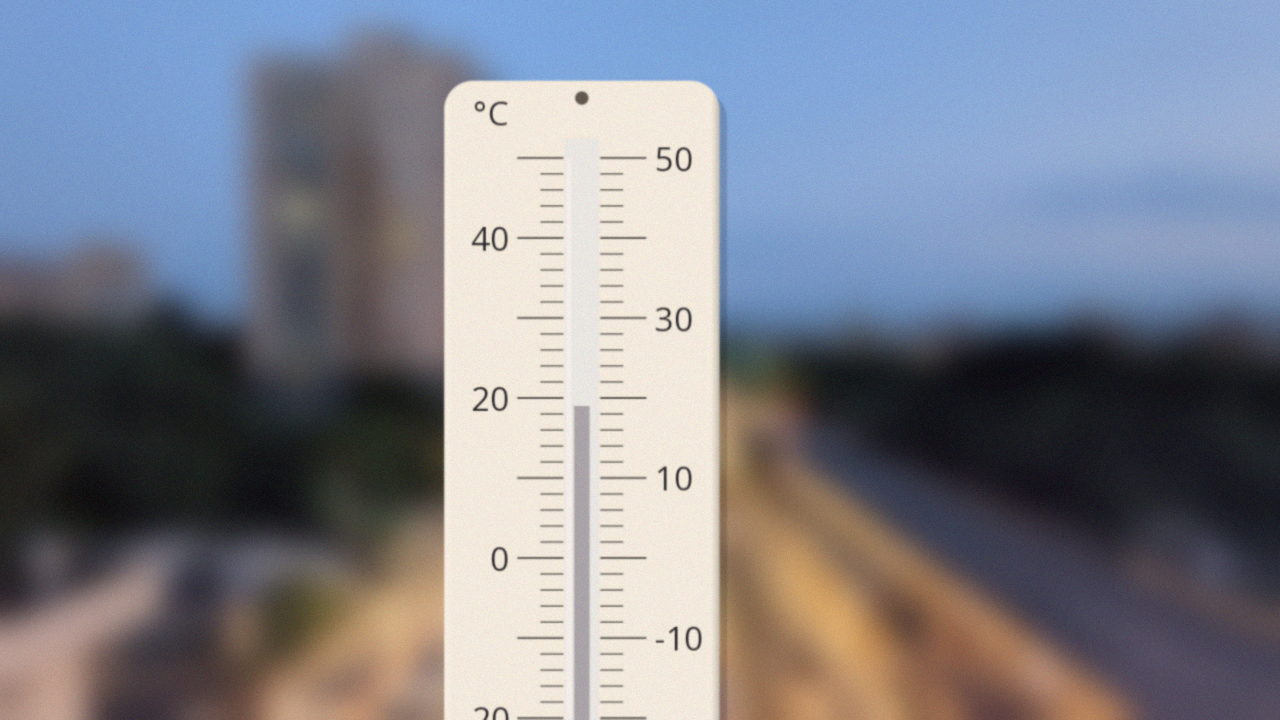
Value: 19 °C
